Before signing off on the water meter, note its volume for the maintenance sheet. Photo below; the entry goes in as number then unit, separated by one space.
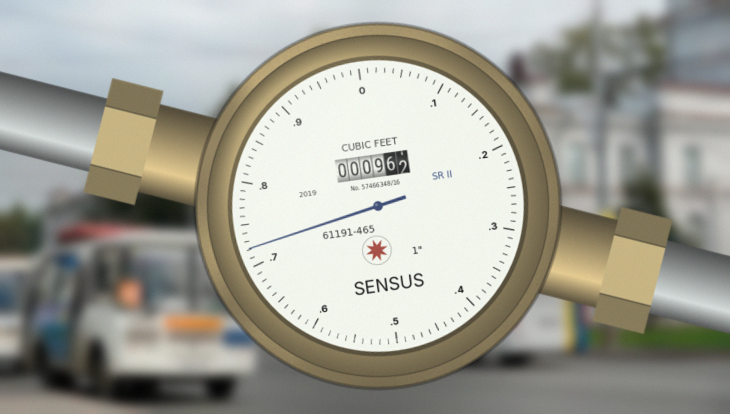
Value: 961.72 ft³
